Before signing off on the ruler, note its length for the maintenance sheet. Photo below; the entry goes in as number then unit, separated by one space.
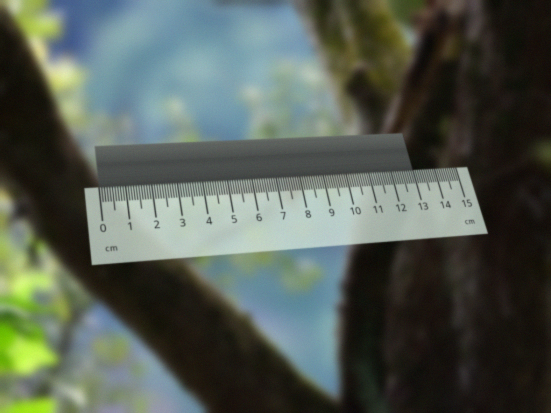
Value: 13 cm
